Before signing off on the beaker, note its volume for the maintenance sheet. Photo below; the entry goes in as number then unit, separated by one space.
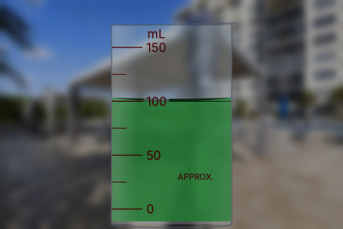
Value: 100 mL
